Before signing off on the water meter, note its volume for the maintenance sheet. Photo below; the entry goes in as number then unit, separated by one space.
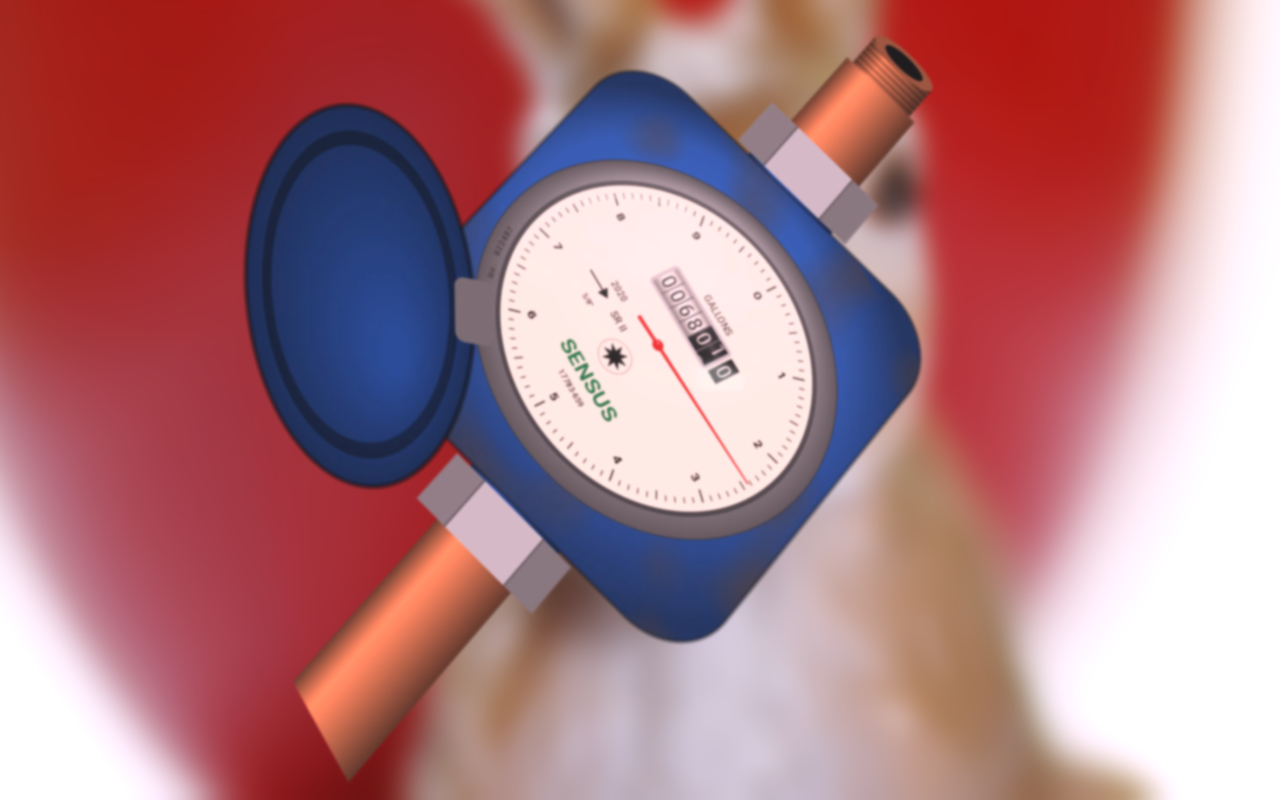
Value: 68012.4 gal
